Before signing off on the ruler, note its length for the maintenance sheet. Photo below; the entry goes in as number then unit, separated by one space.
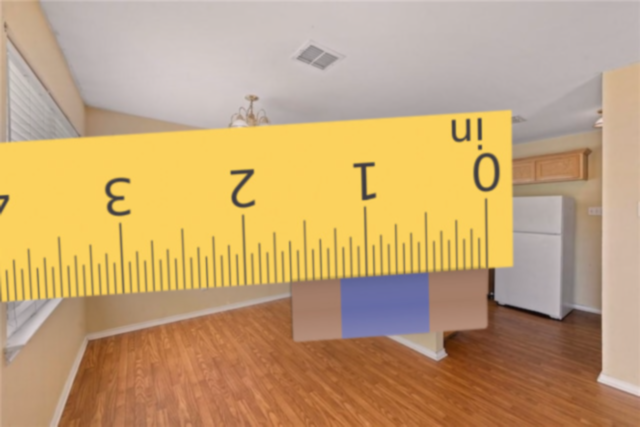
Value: 1.625 in
